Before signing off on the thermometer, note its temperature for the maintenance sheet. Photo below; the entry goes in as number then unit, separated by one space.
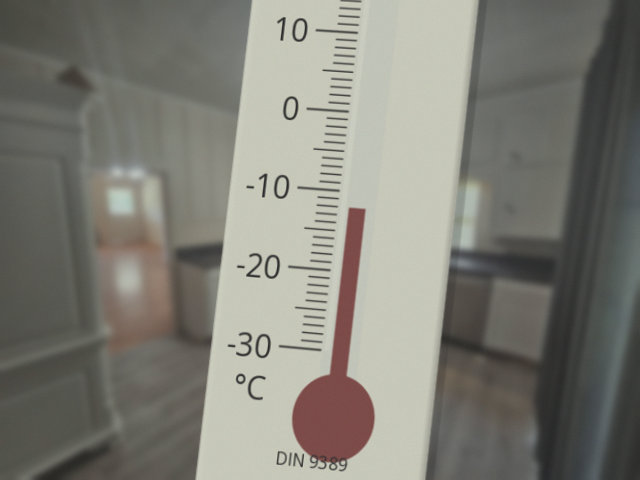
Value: -12 °C
